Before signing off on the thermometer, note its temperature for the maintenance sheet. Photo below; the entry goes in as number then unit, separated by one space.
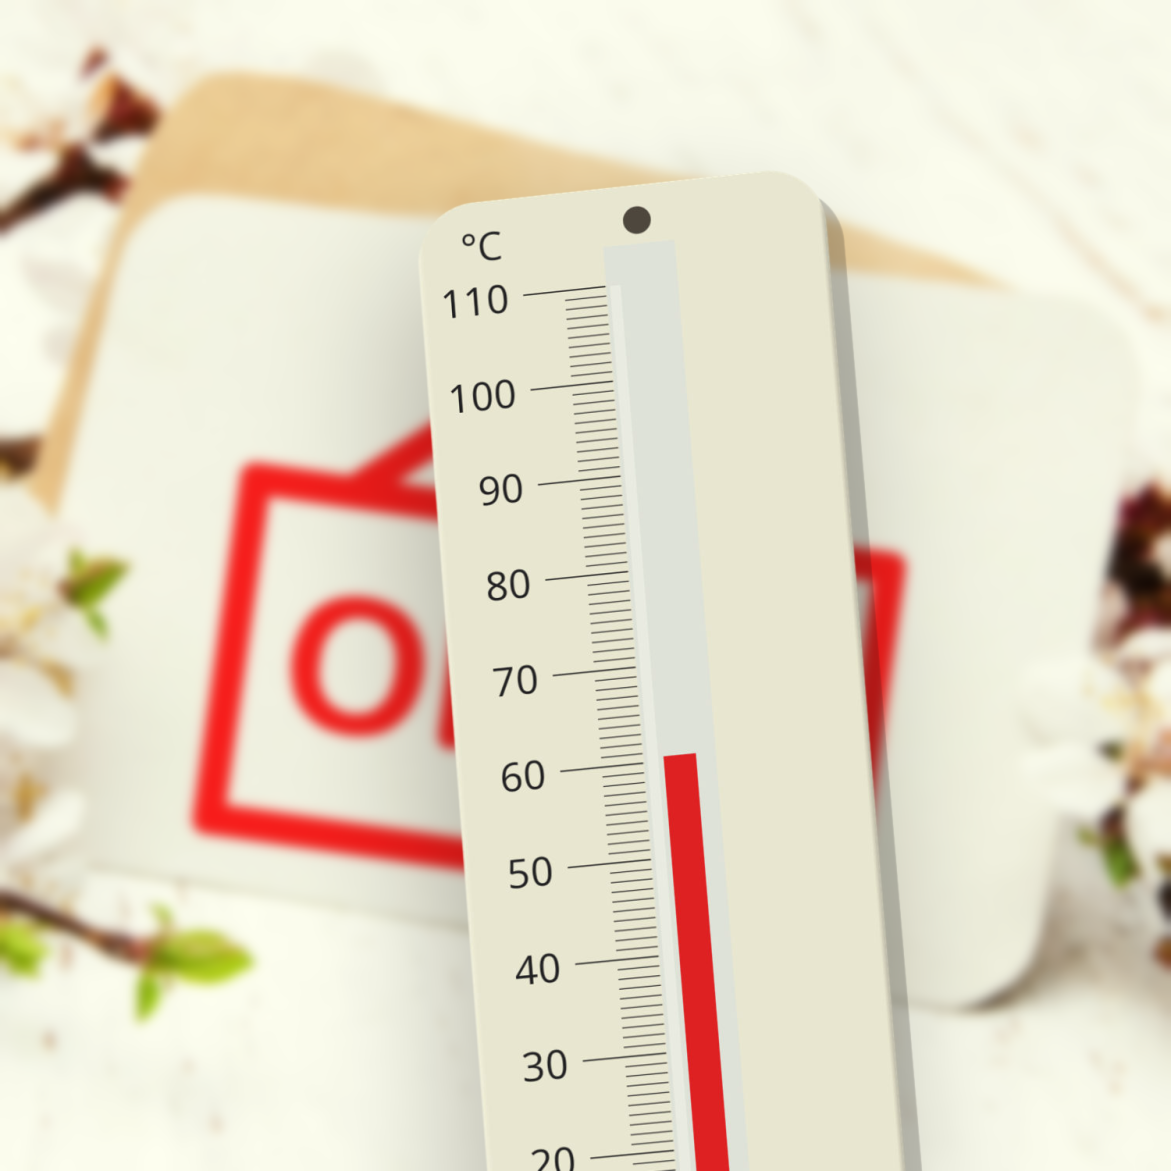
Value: 60.5 °C
